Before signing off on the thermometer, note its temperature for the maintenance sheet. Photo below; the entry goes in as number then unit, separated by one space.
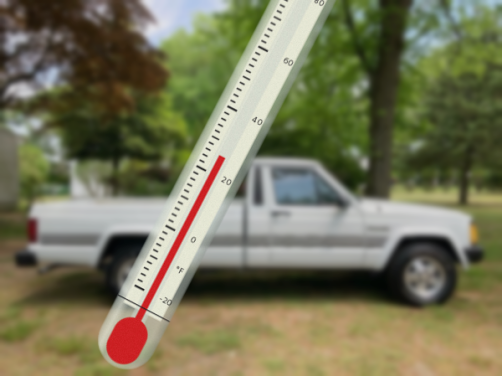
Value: 26 °F
